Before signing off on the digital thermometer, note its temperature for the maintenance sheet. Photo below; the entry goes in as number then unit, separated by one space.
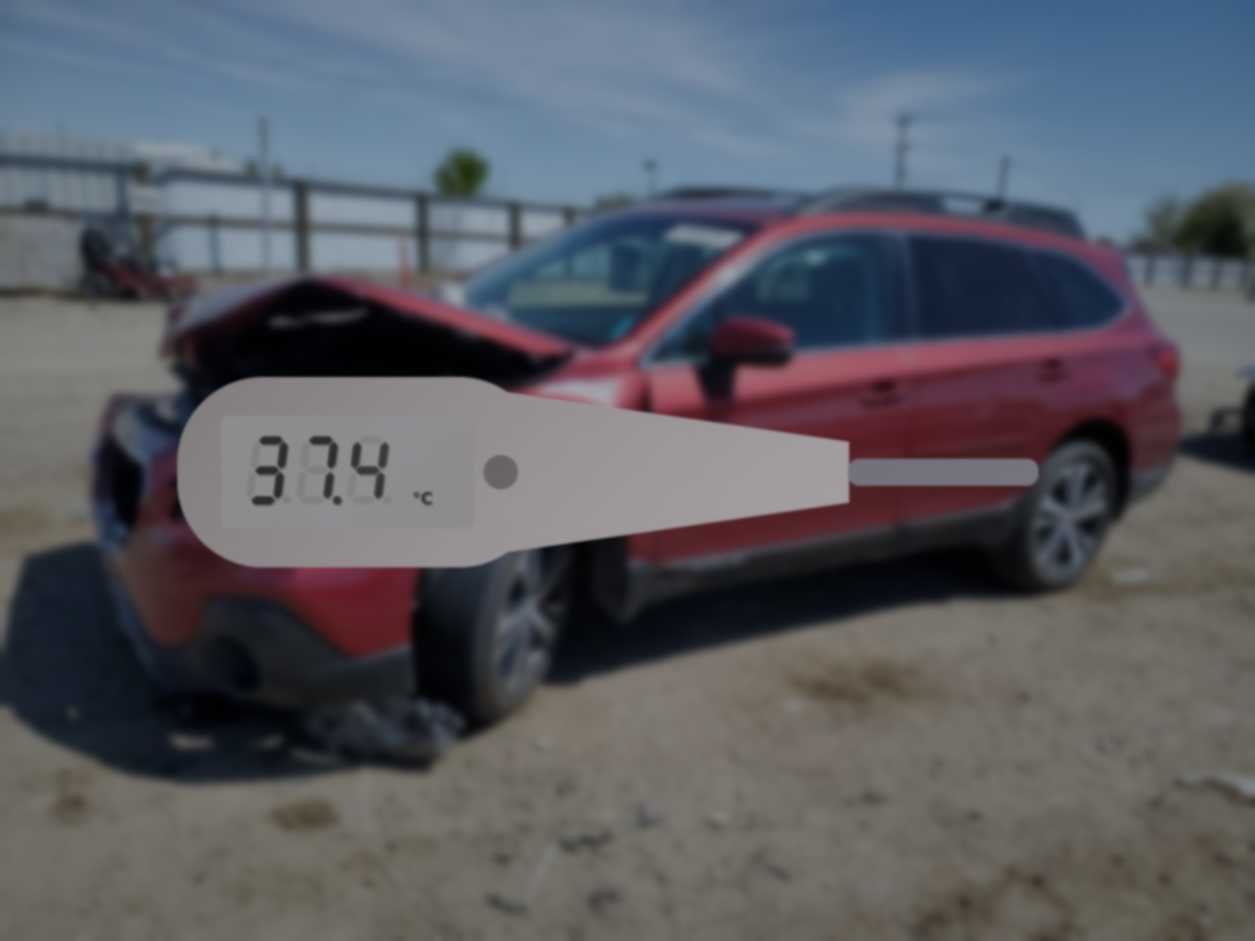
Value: 37.4 °C
